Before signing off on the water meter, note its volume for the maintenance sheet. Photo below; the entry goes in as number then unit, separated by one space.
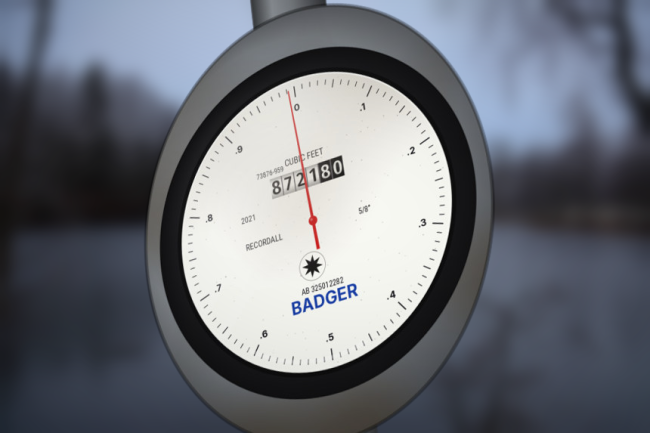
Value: 872179.99 ft³
